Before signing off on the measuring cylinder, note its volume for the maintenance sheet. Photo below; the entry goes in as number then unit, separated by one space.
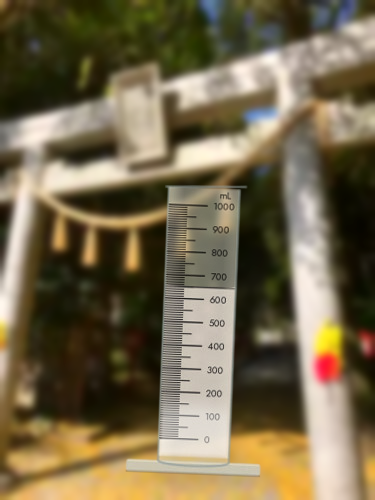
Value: 650 mL
